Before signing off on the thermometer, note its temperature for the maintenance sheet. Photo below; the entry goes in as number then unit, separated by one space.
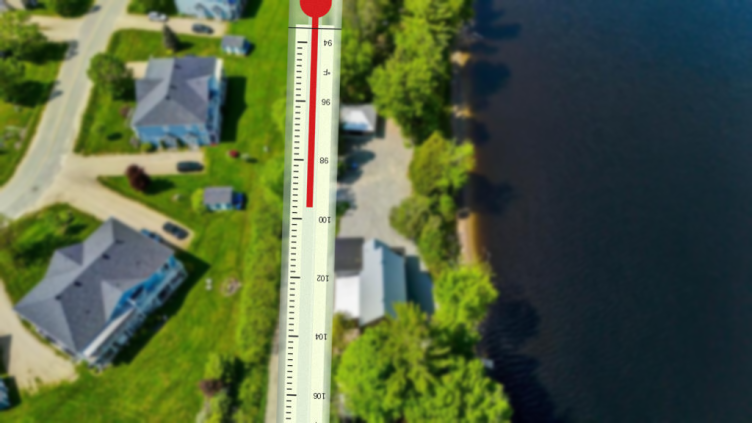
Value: 99.6 °F
